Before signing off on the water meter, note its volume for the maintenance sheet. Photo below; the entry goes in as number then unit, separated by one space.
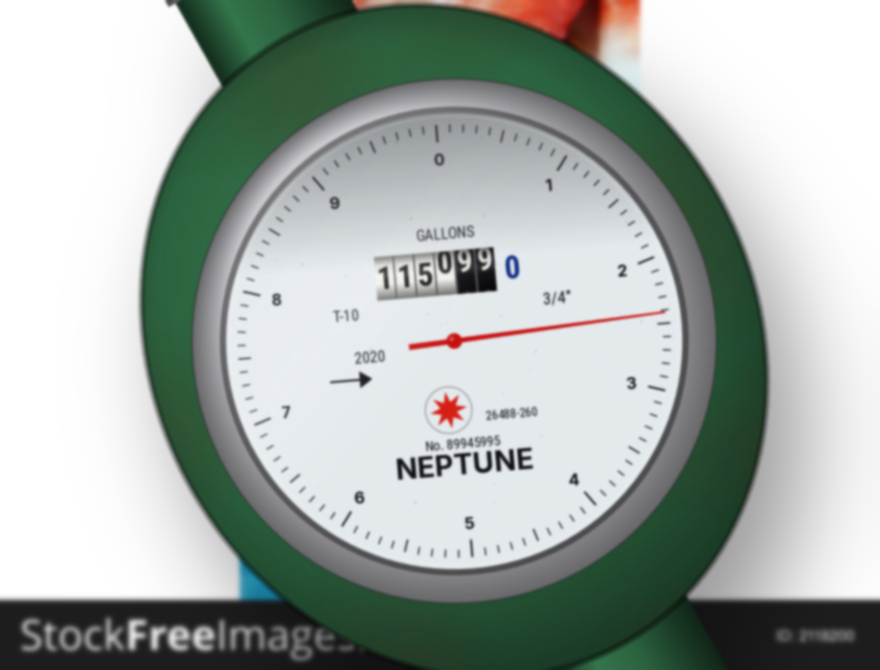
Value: 1150992.4 gal
